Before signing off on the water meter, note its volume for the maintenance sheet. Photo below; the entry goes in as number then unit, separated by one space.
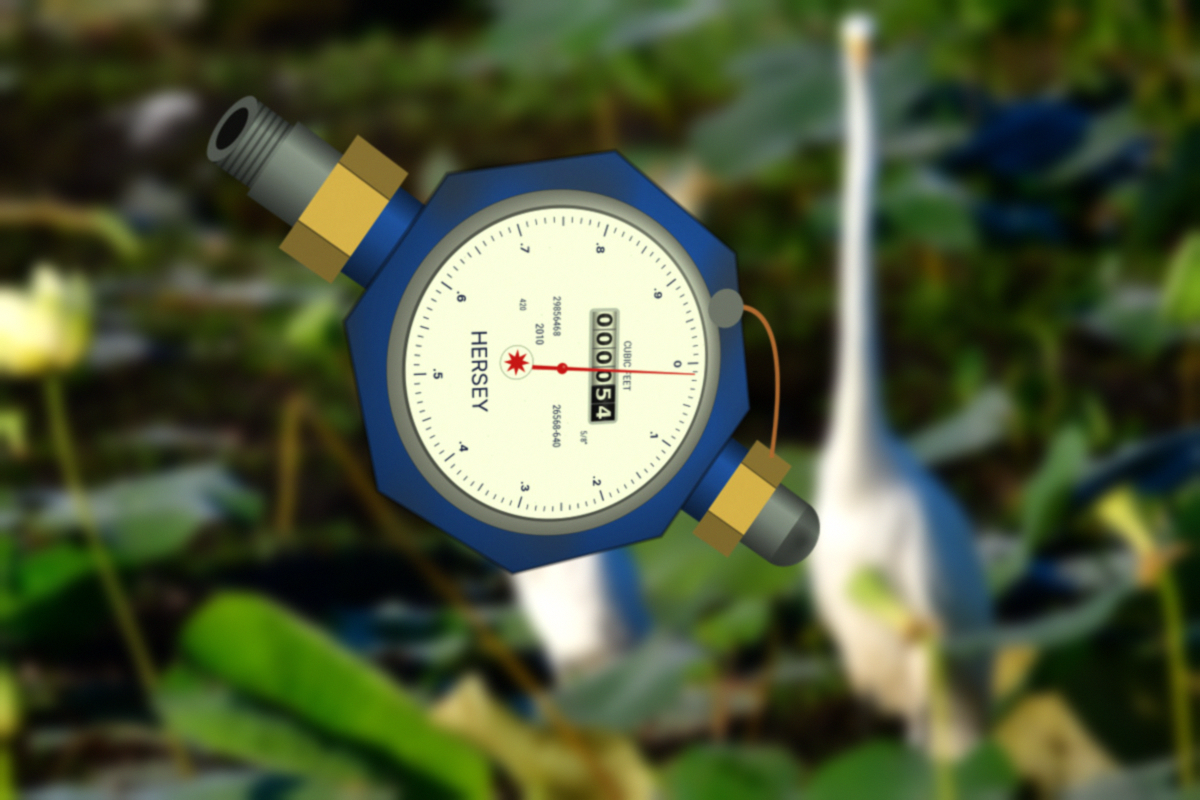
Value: 54.01 ft³
